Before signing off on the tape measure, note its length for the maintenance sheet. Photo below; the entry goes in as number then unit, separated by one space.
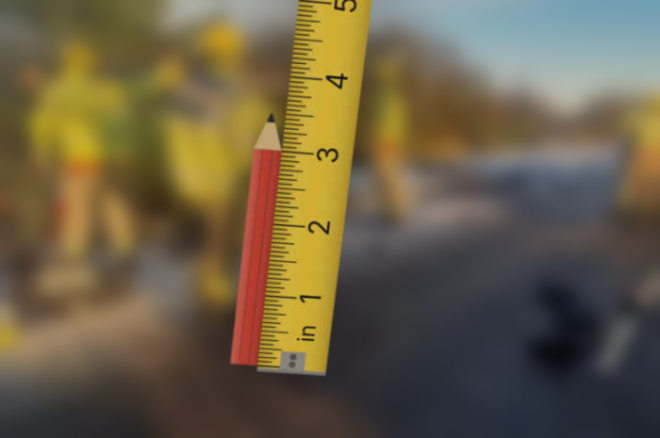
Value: 3.5 in
